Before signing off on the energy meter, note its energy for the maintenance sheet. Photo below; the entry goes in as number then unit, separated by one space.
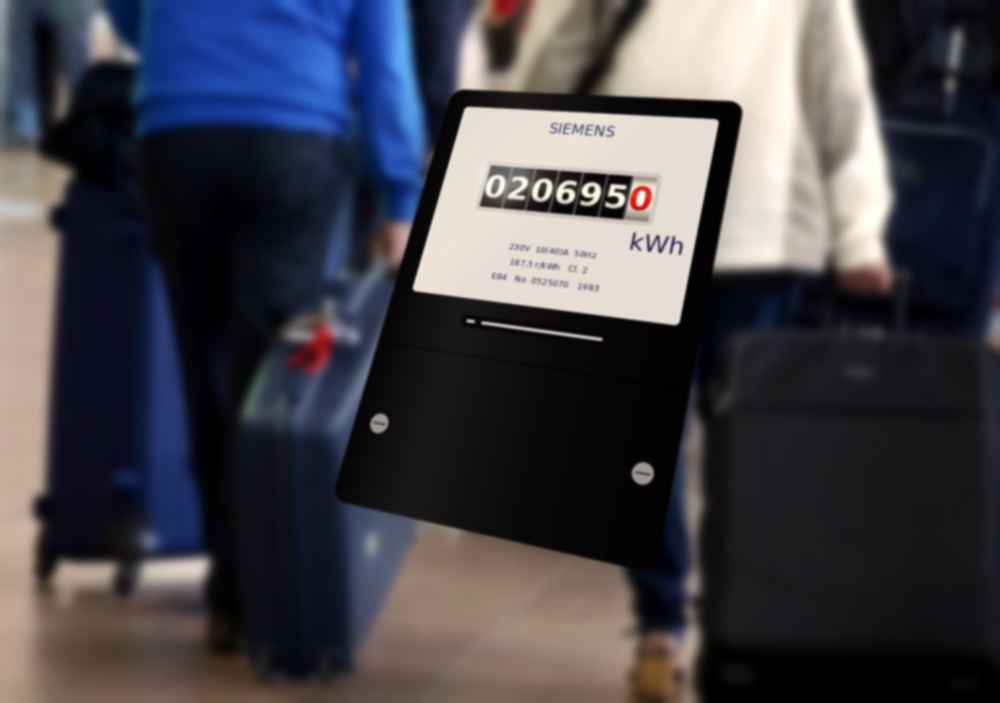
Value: 20695.0 kWh
